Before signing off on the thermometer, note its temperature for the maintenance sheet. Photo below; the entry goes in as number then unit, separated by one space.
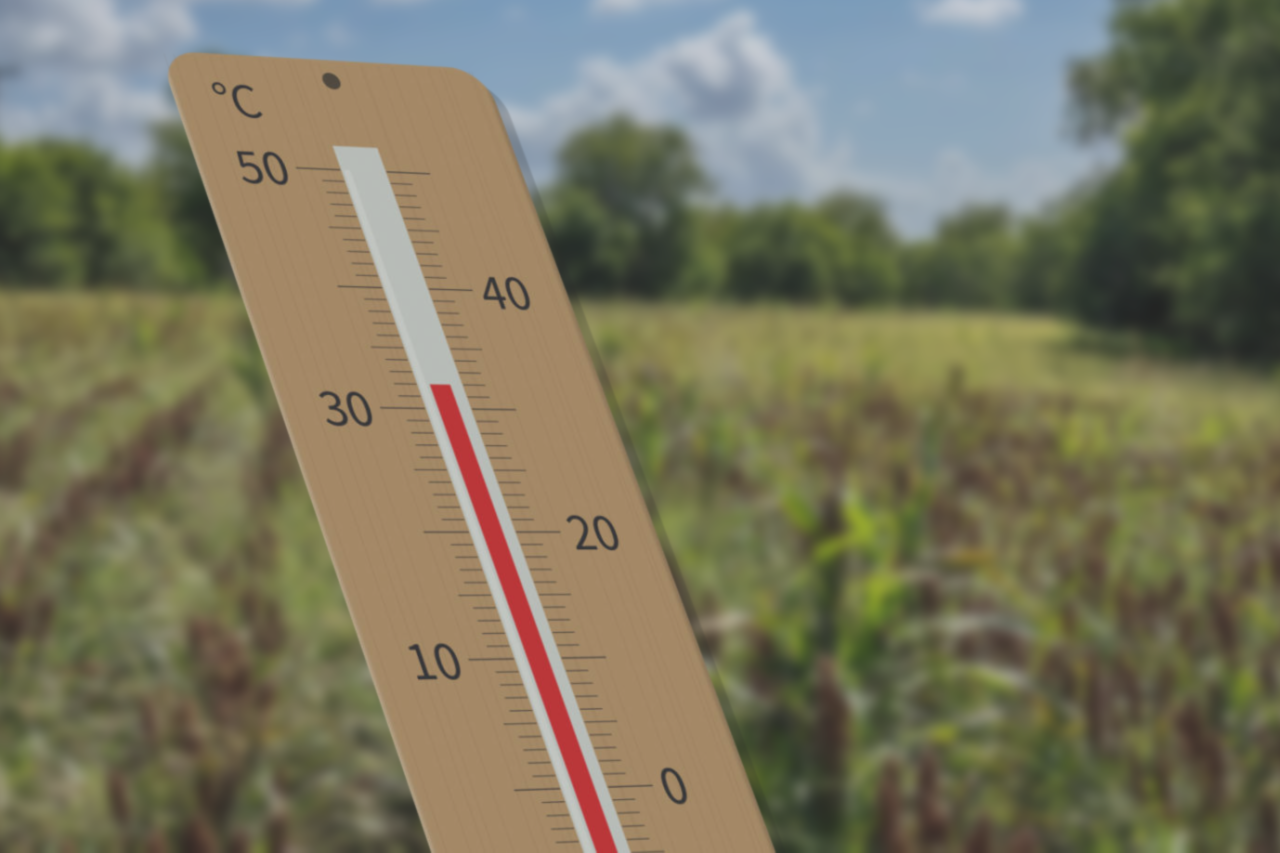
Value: 32 °C
